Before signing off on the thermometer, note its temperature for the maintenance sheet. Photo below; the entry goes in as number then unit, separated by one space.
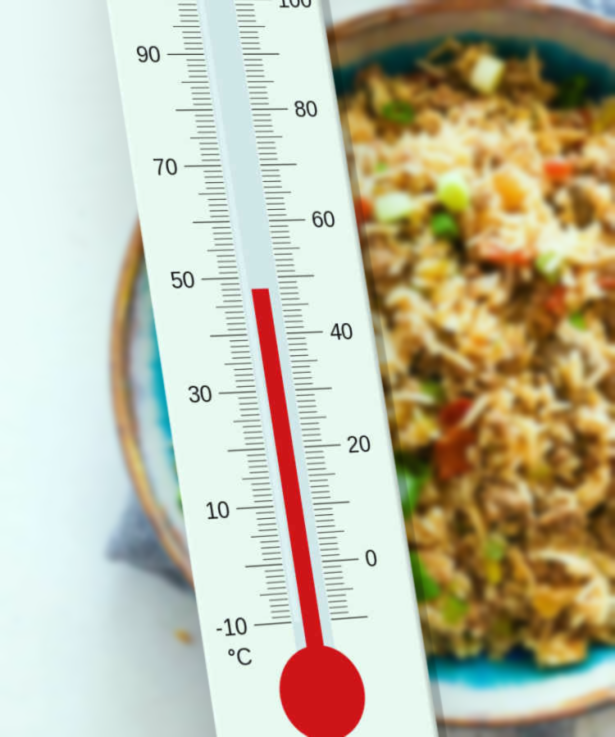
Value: 48 °C
